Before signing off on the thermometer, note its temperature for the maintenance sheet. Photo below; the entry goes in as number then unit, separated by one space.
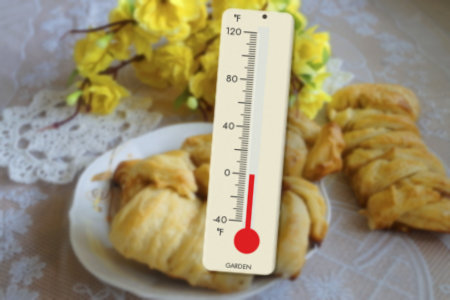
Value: 0 °F
